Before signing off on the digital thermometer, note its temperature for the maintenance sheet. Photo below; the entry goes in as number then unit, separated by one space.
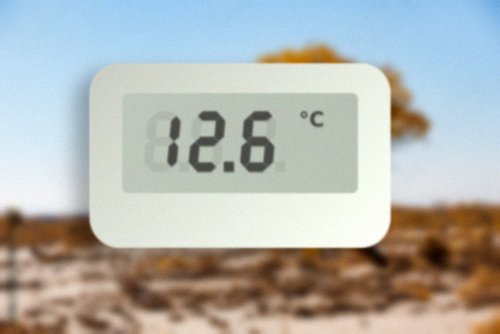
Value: 12.6 °C
